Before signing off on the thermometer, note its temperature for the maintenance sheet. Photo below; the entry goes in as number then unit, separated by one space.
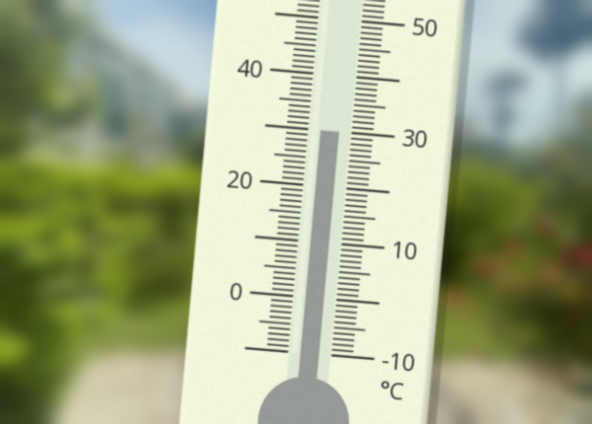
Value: 30 °C
